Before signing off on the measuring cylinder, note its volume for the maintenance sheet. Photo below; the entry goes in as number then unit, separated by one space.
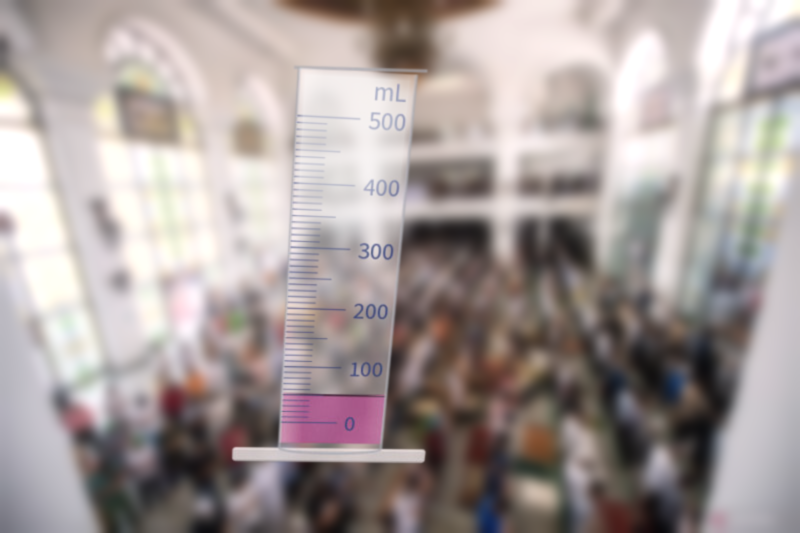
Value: 50 mL
